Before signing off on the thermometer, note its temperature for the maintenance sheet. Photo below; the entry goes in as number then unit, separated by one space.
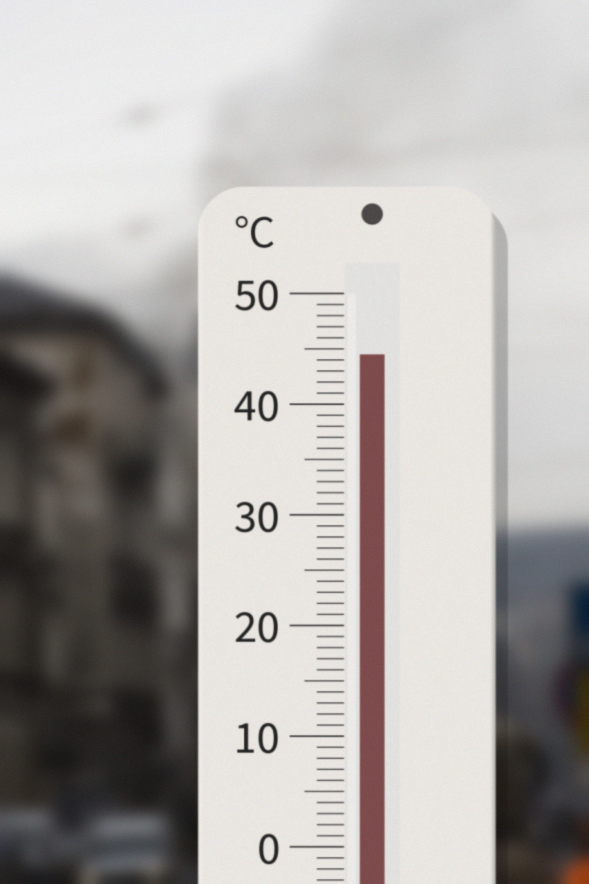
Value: 44.5 °C
